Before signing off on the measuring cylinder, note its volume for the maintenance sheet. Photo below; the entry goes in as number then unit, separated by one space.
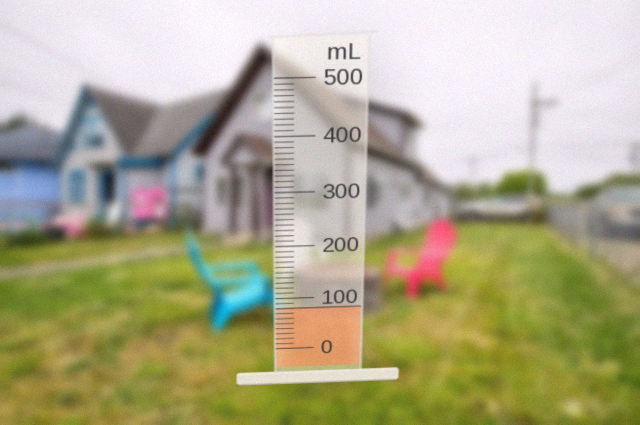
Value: 80 mL
